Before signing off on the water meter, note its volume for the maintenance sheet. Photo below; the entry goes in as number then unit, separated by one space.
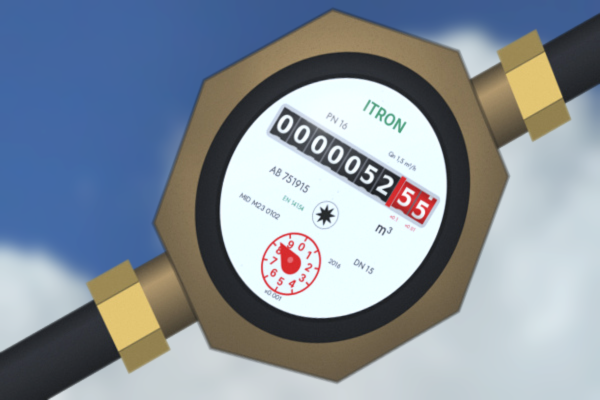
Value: 52.548 m³
